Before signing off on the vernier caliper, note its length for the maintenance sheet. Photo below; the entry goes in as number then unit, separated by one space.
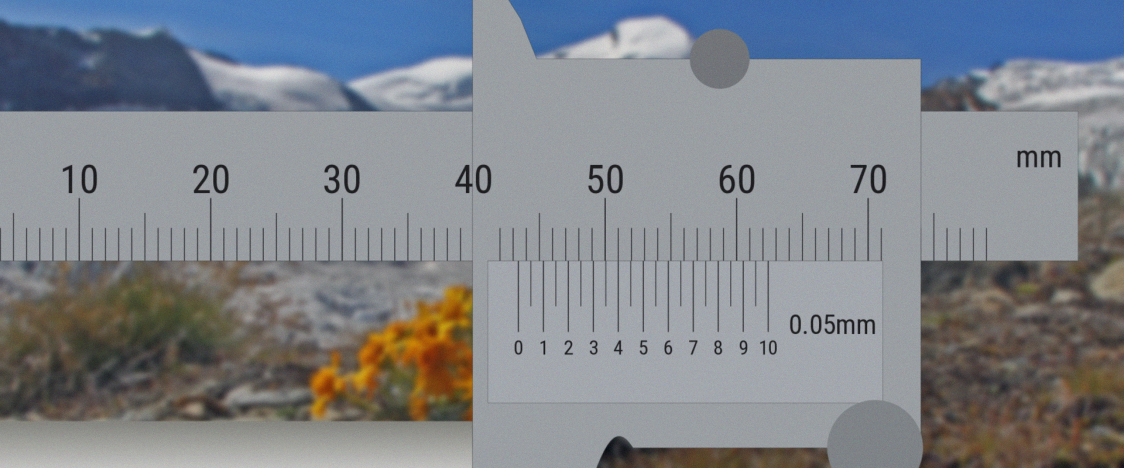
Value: 43.4 mm
